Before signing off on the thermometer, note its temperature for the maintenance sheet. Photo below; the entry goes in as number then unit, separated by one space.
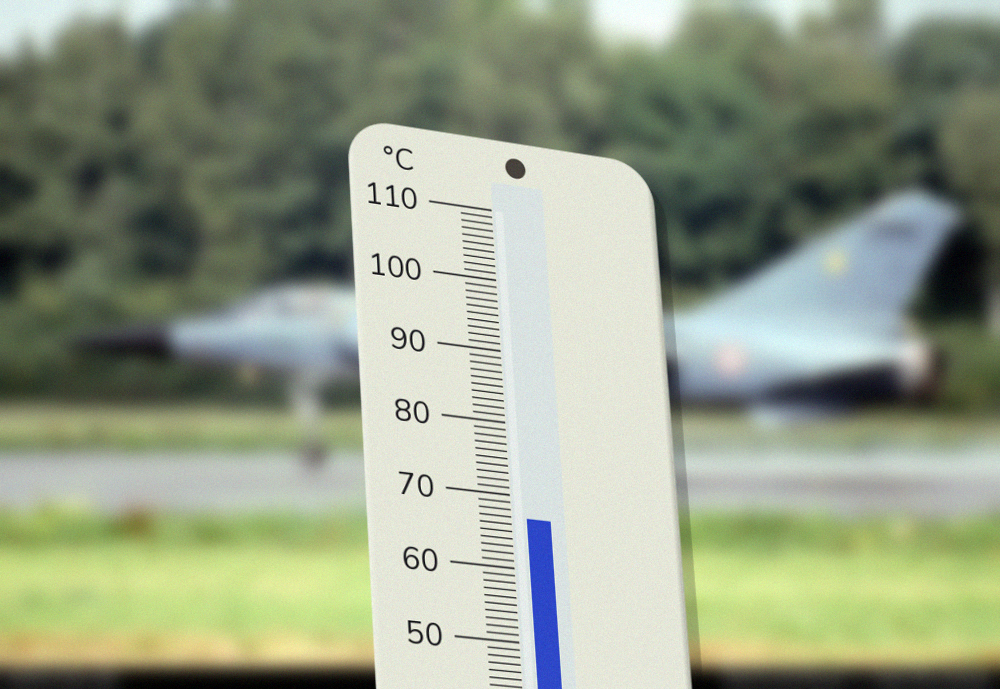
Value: 67 °C
